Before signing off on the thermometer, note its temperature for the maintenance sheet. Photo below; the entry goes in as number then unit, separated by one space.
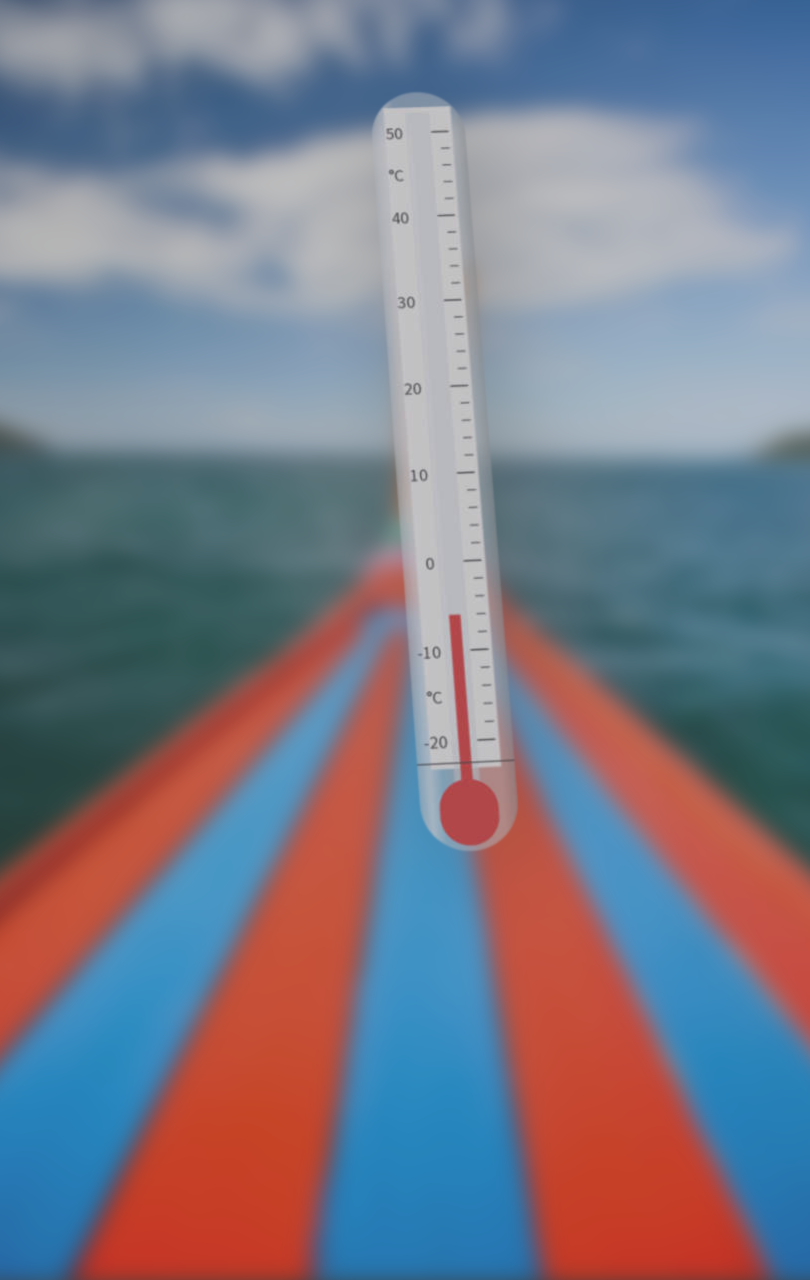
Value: -6 °C
